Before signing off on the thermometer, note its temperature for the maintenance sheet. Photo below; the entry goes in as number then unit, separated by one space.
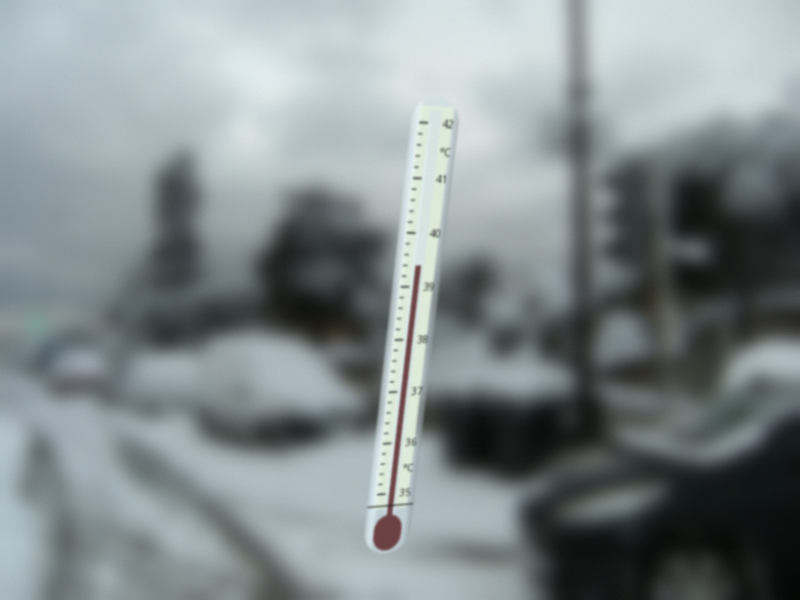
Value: 39.4 °C
